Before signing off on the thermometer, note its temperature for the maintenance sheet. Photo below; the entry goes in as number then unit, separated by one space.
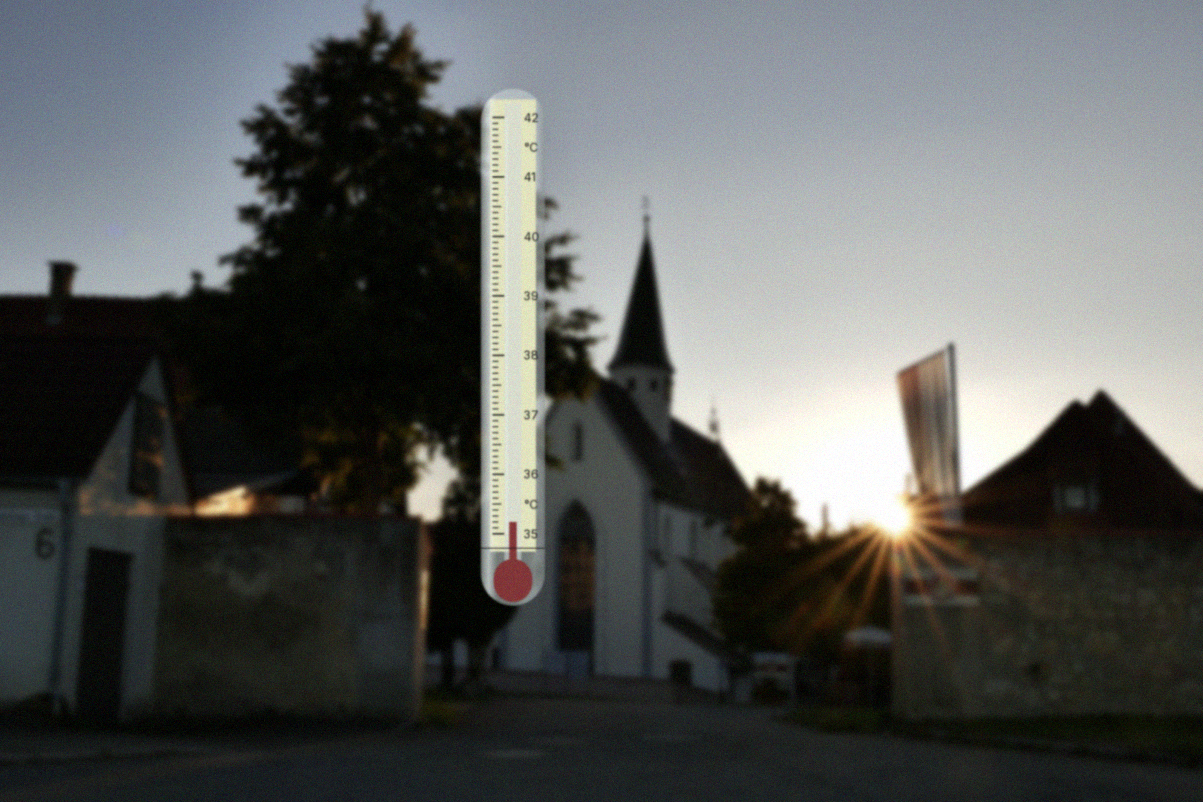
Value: 35.2 °C
